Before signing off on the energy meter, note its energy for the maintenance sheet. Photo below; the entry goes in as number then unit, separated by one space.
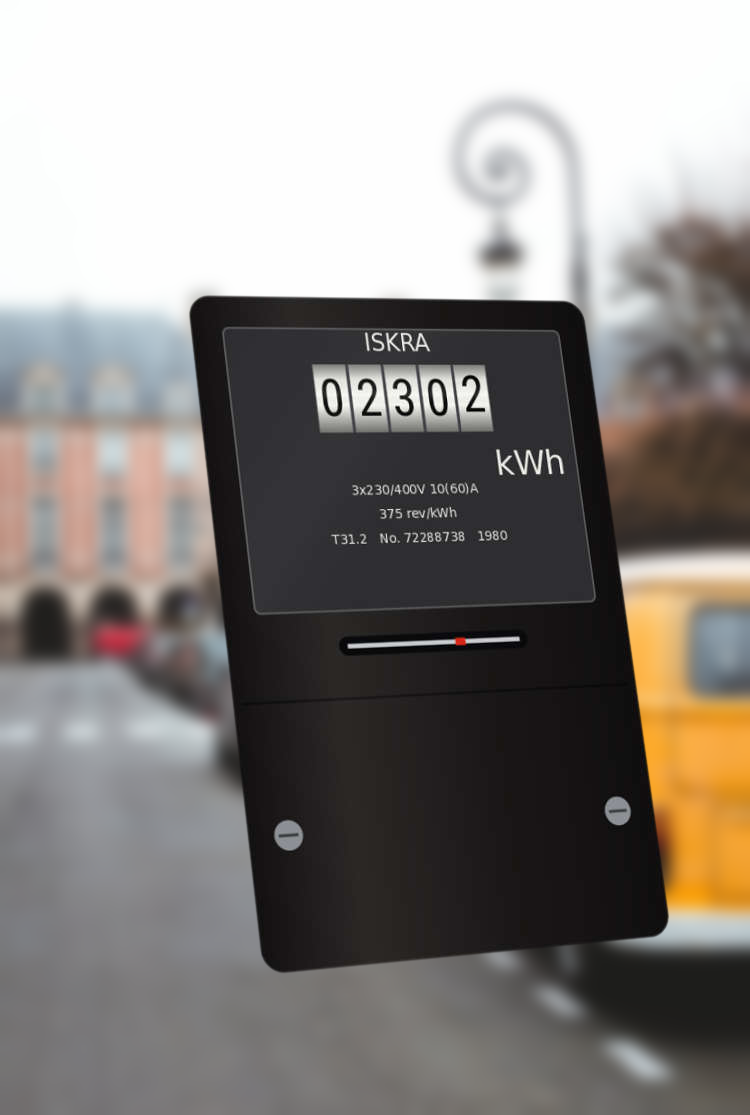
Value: 2302 kWh
